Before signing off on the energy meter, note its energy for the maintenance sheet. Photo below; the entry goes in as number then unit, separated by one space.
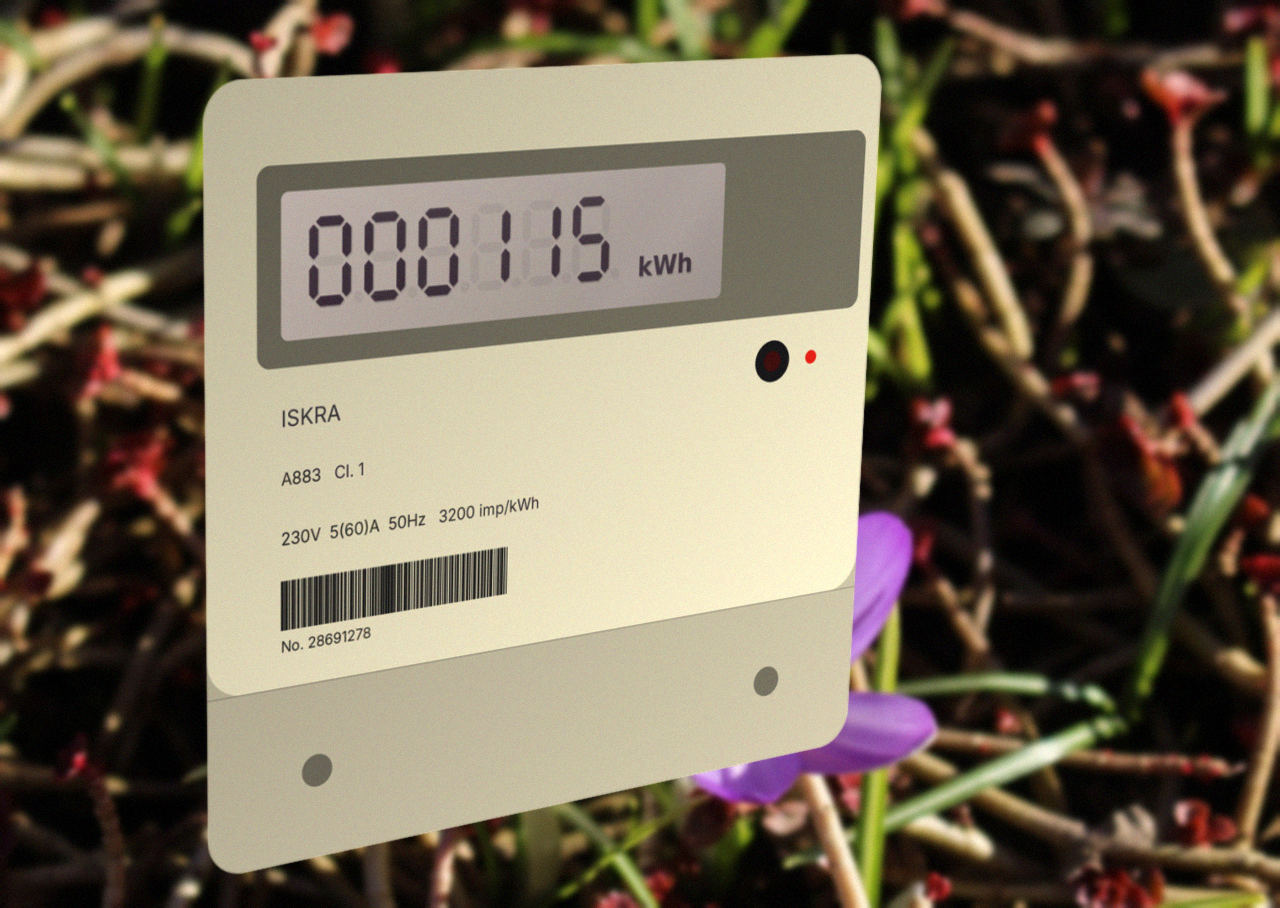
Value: 115 kWh
